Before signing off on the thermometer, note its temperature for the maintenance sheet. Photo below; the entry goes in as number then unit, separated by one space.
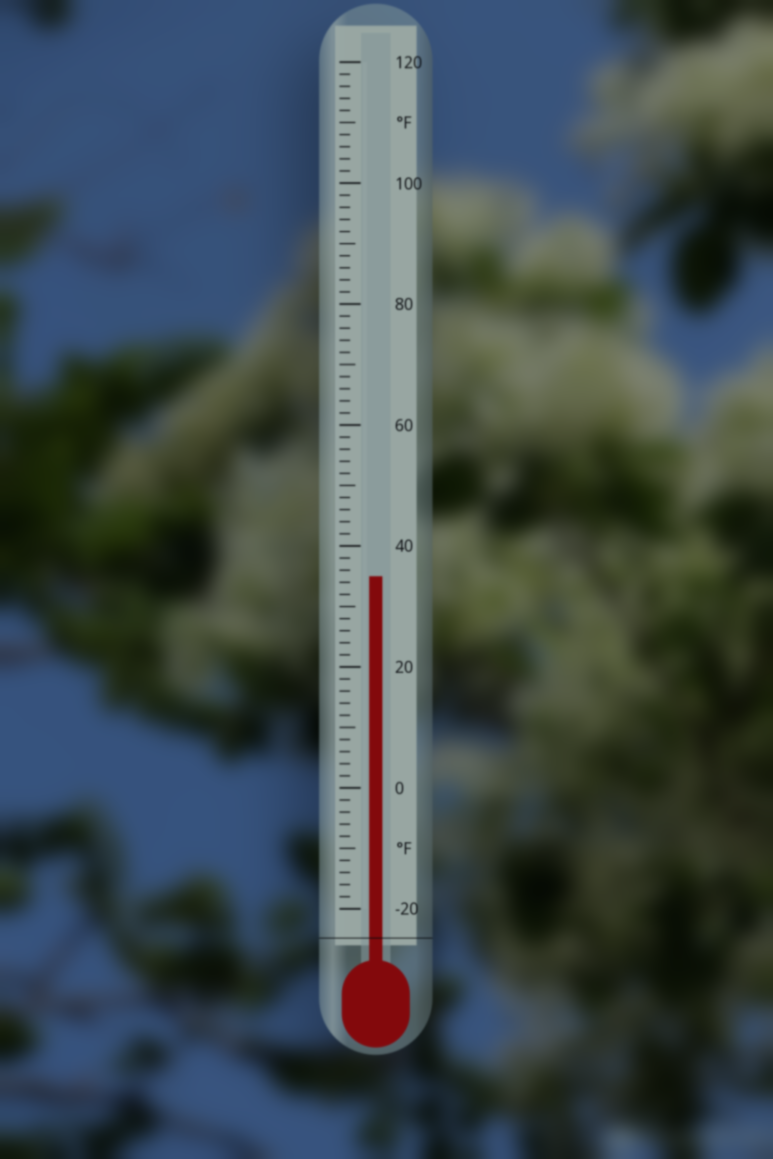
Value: 35 °F
